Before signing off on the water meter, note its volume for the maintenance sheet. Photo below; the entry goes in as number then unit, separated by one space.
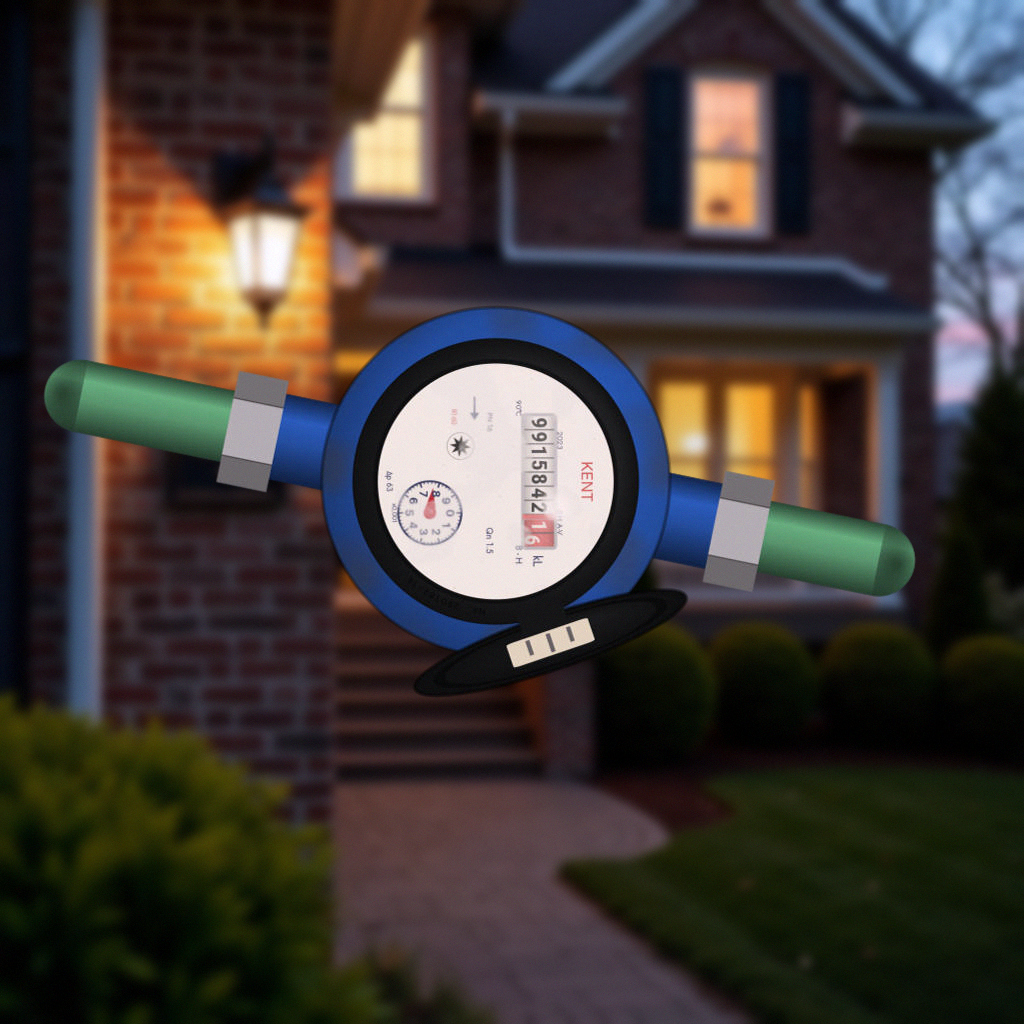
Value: 9915842.157 kL
